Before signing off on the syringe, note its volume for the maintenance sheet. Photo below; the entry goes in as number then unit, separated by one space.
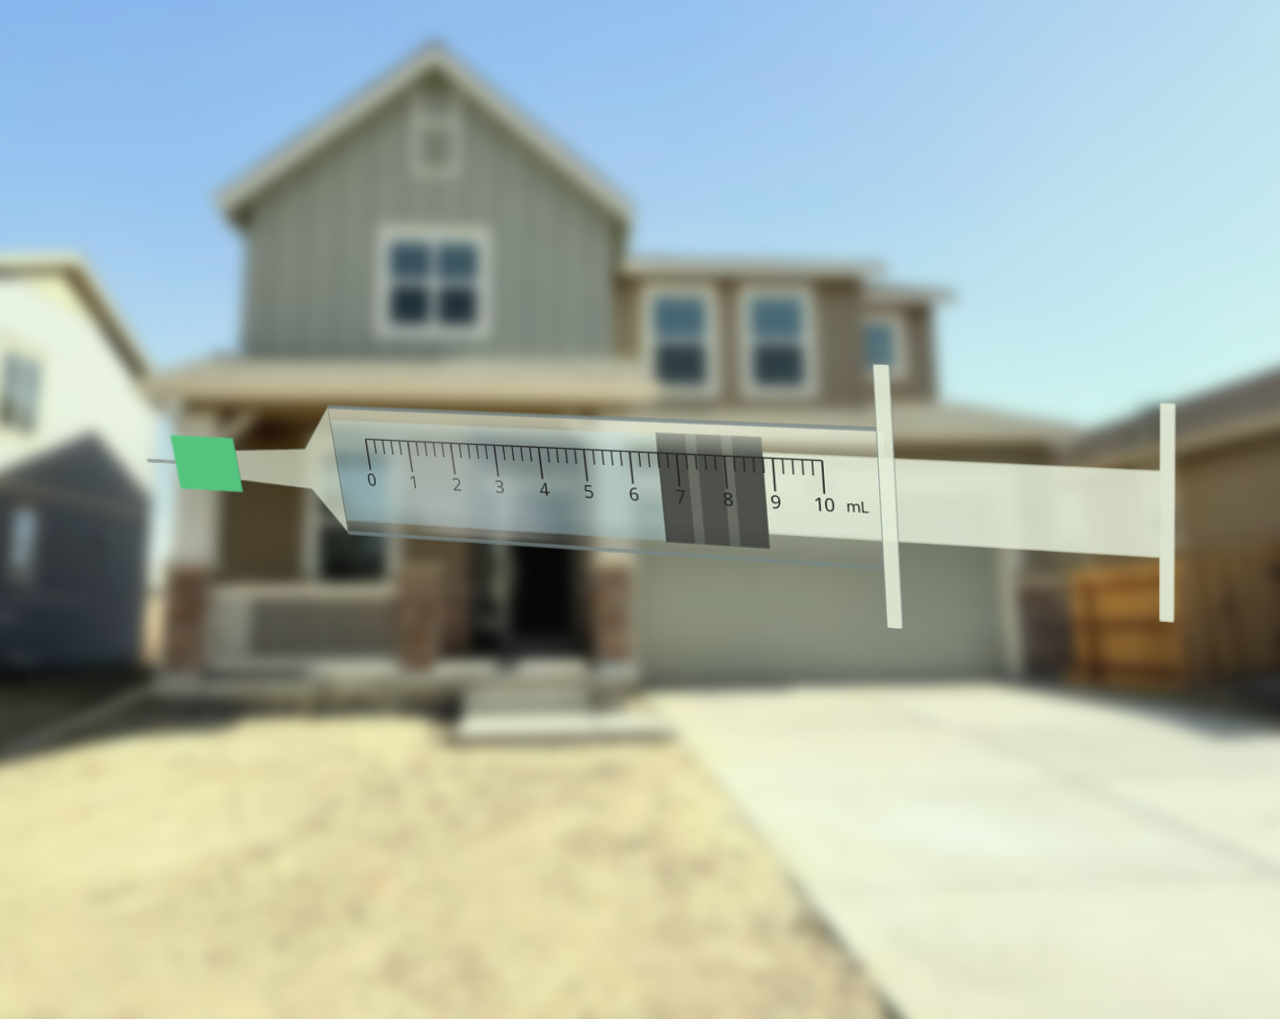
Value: 6.6 mL
